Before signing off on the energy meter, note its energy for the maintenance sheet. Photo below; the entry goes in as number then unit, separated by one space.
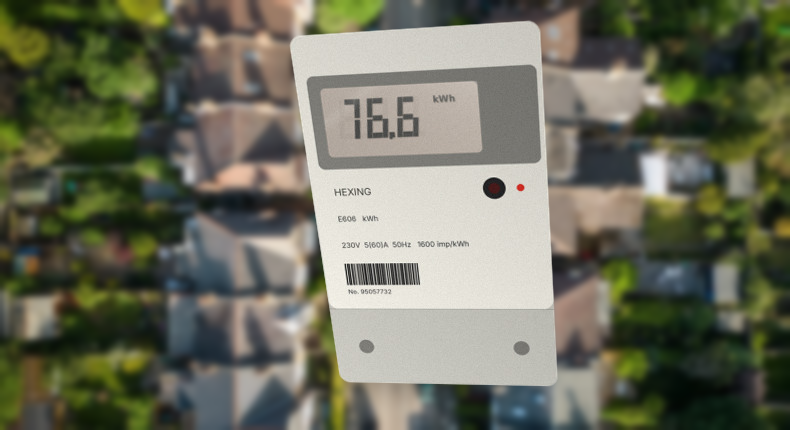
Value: 76.6 kWh
